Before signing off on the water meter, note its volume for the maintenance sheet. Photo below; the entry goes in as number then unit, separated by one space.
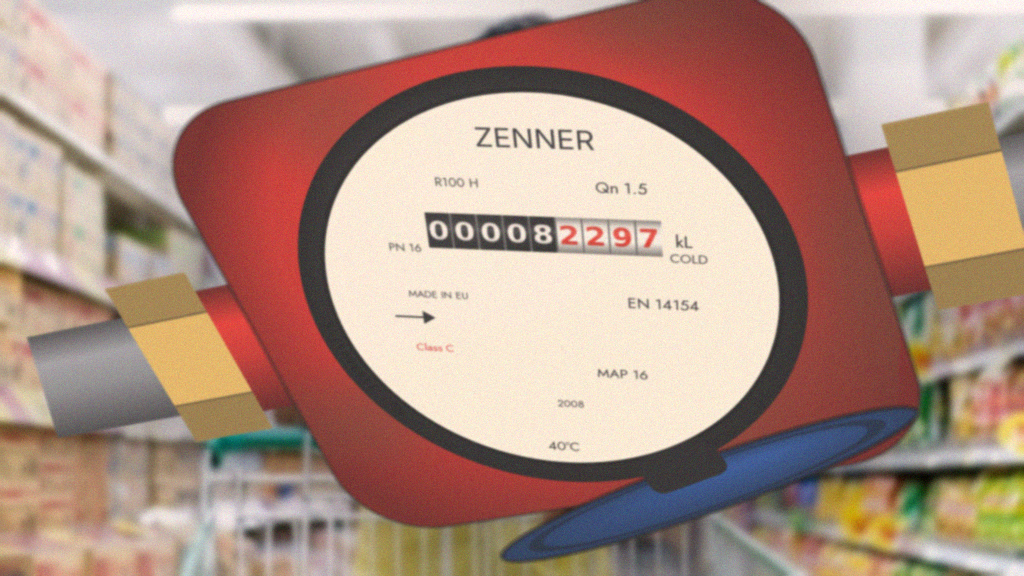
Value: 8.2297 kL
